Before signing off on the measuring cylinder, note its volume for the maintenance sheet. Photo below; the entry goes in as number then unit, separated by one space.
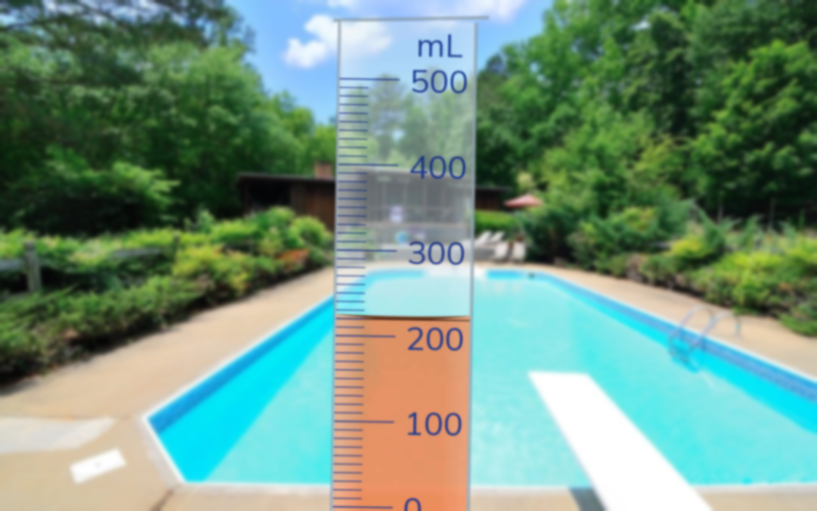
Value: 220 mL
